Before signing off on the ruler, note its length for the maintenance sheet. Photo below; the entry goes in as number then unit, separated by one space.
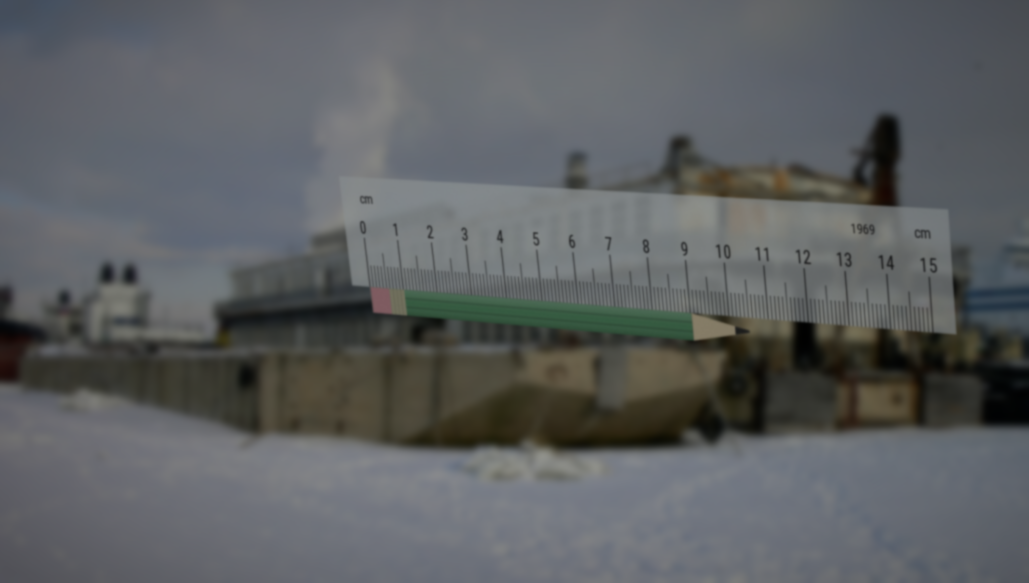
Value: 10.5 cm
